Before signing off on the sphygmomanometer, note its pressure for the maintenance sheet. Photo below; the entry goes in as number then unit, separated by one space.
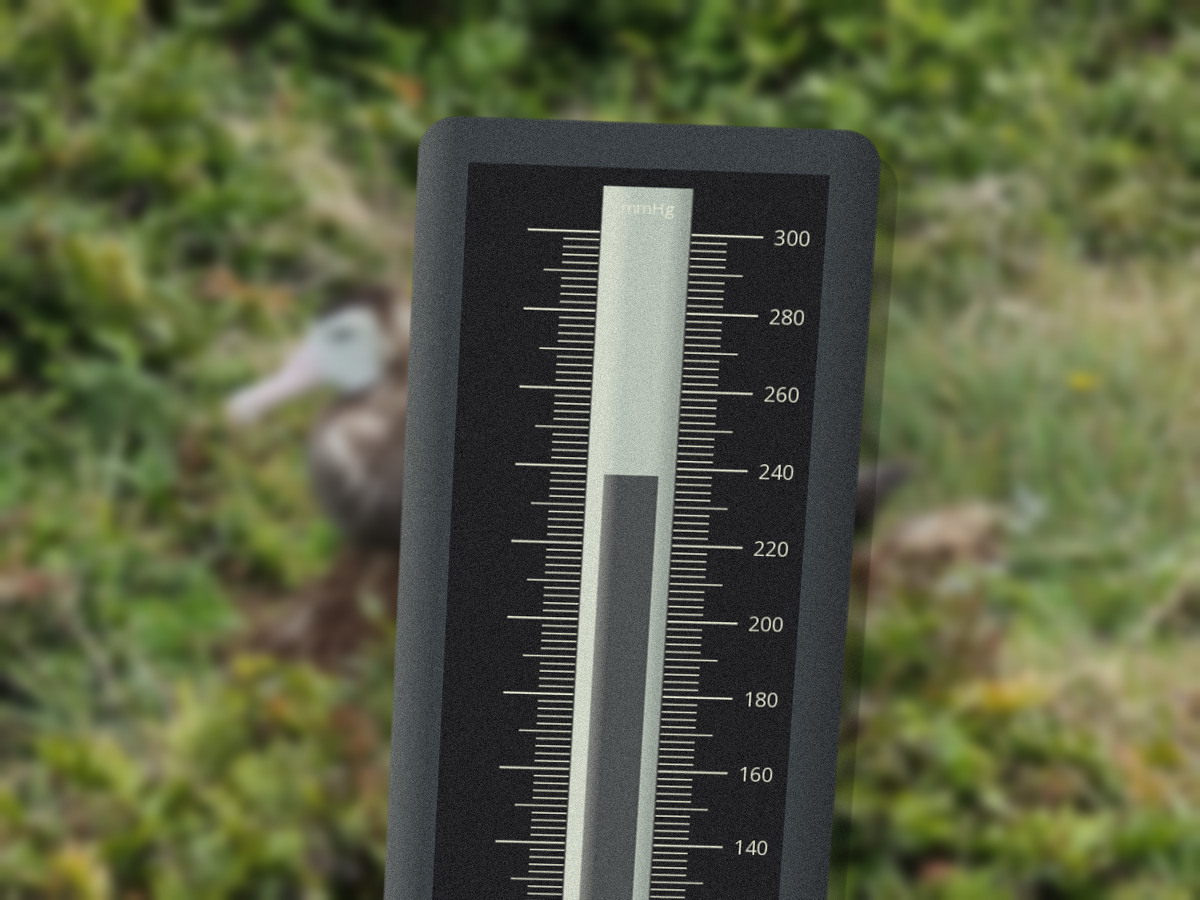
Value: 238 mmHg
